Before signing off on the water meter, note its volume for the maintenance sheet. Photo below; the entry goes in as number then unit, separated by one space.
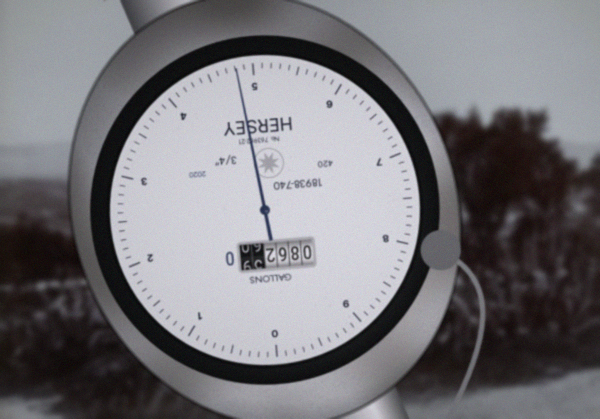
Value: 862594.8 gal
